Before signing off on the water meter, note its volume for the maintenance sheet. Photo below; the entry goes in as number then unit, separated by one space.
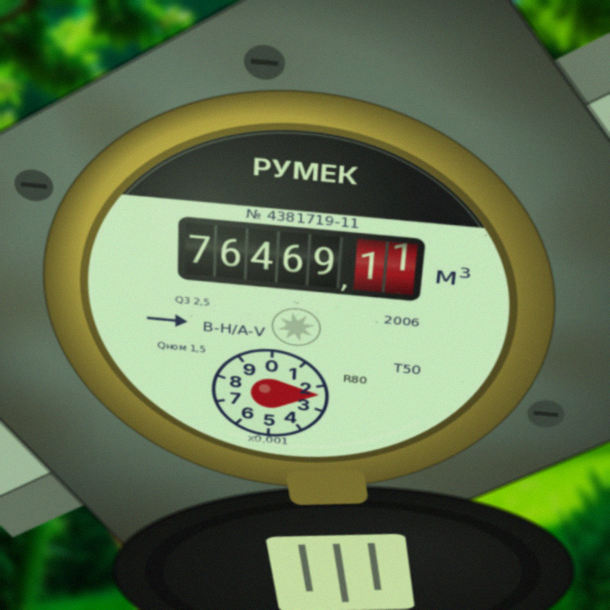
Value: 76469.112 m³
